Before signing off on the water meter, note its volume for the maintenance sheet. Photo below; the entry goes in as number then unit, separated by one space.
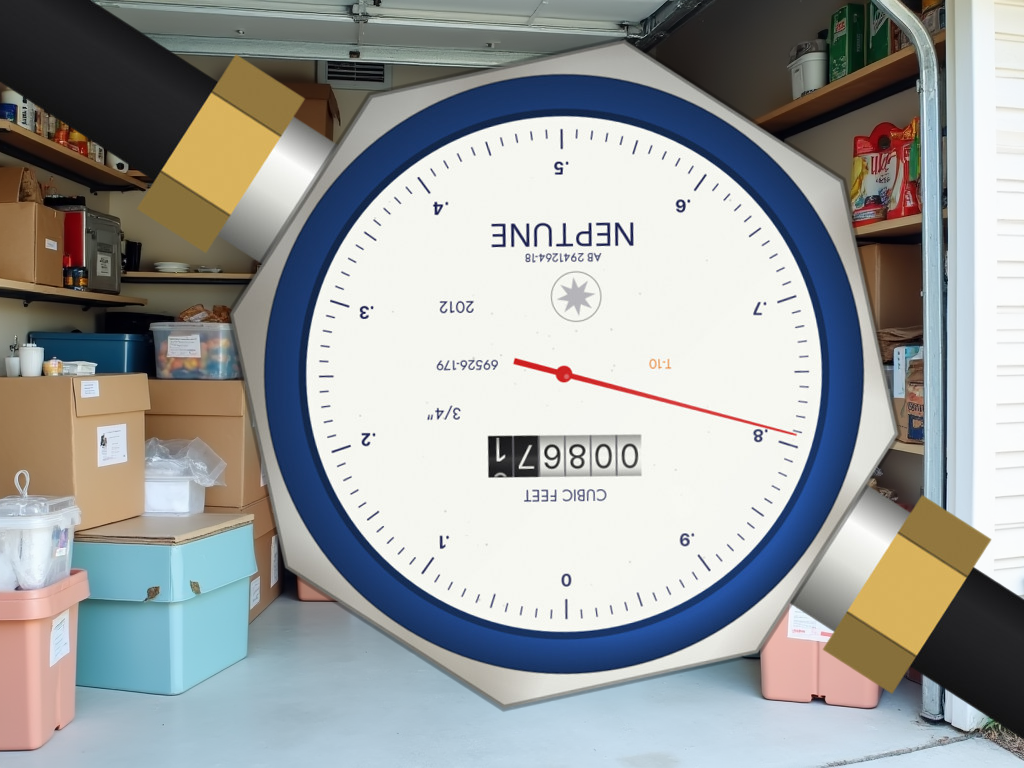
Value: 8670.79 ft³
